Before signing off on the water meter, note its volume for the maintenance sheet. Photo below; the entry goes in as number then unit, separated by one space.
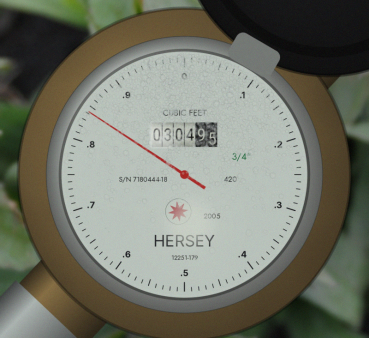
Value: 30494.84 ft³
